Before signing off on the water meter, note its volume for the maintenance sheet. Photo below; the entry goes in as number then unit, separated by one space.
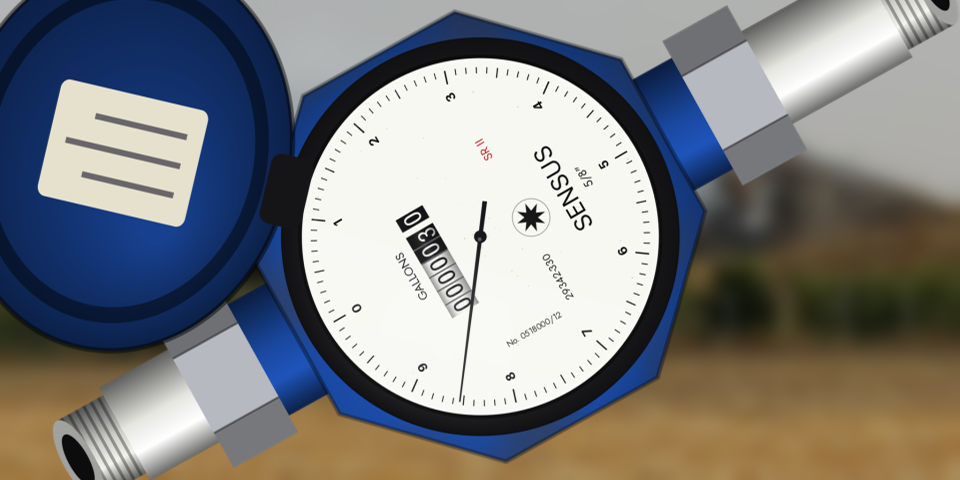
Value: 28.5 gal
